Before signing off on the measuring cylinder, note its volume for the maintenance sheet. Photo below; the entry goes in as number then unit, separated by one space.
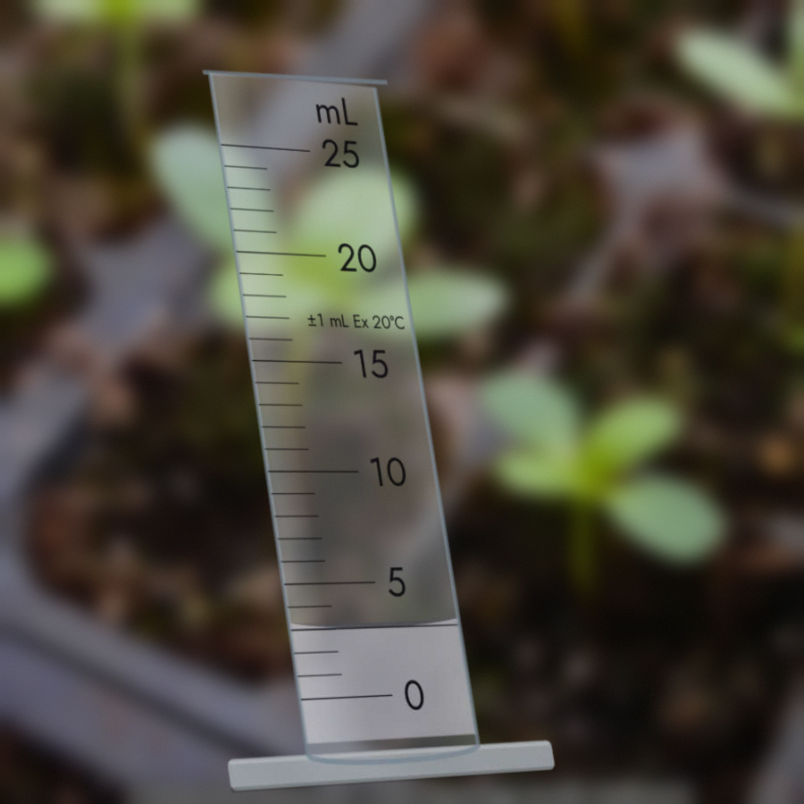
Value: 3 mL
